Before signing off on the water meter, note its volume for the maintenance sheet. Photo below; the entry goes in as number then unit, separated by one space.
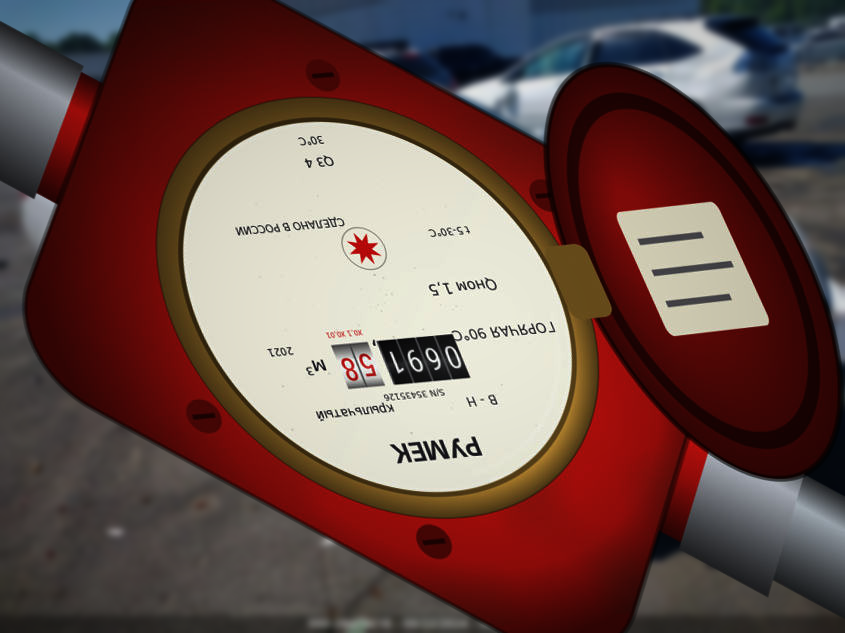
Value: 691.58 m³
